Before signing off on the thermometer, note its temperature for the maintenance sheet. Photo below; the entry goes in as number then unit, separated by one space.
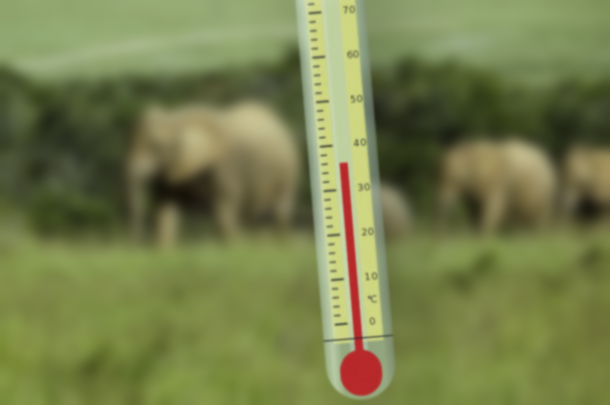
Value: 36 °C
